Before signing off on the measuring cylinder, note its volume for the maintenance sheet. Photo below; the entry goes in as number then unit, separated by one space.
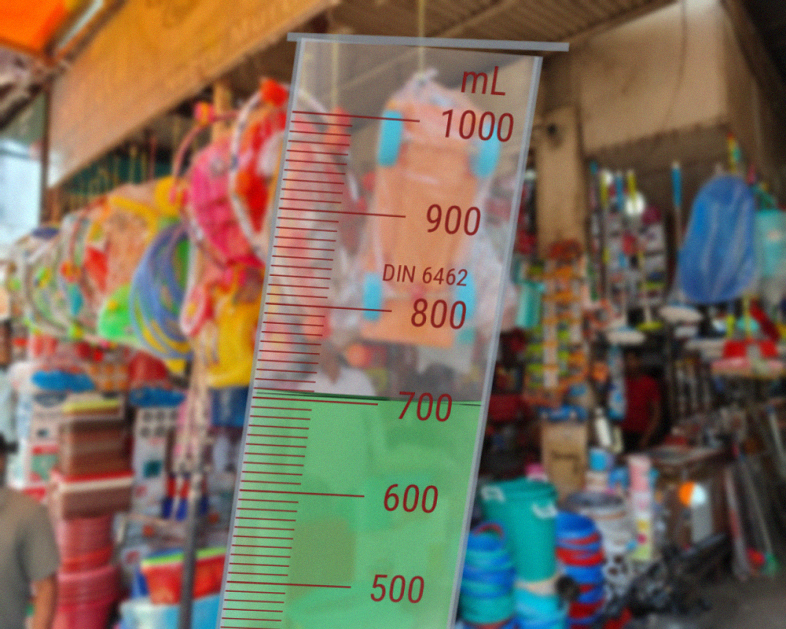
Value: 705 mL
